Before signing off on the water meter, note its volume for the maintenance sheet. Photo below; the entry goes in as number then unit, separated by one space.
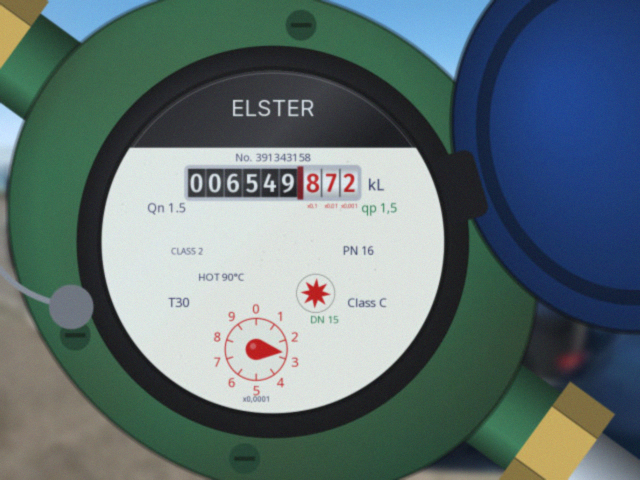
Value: 6549.8722 kL
